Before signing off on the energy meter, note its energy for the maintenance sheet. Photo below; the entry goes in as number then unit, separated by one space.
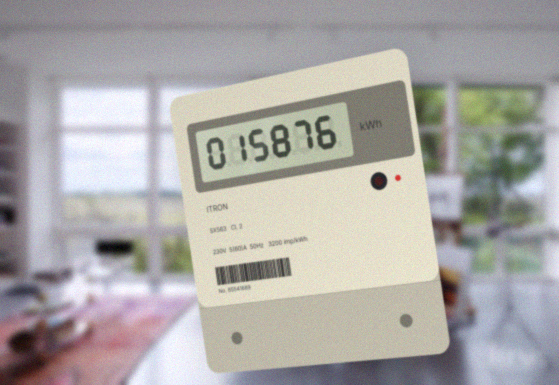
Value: 15876 kWh
